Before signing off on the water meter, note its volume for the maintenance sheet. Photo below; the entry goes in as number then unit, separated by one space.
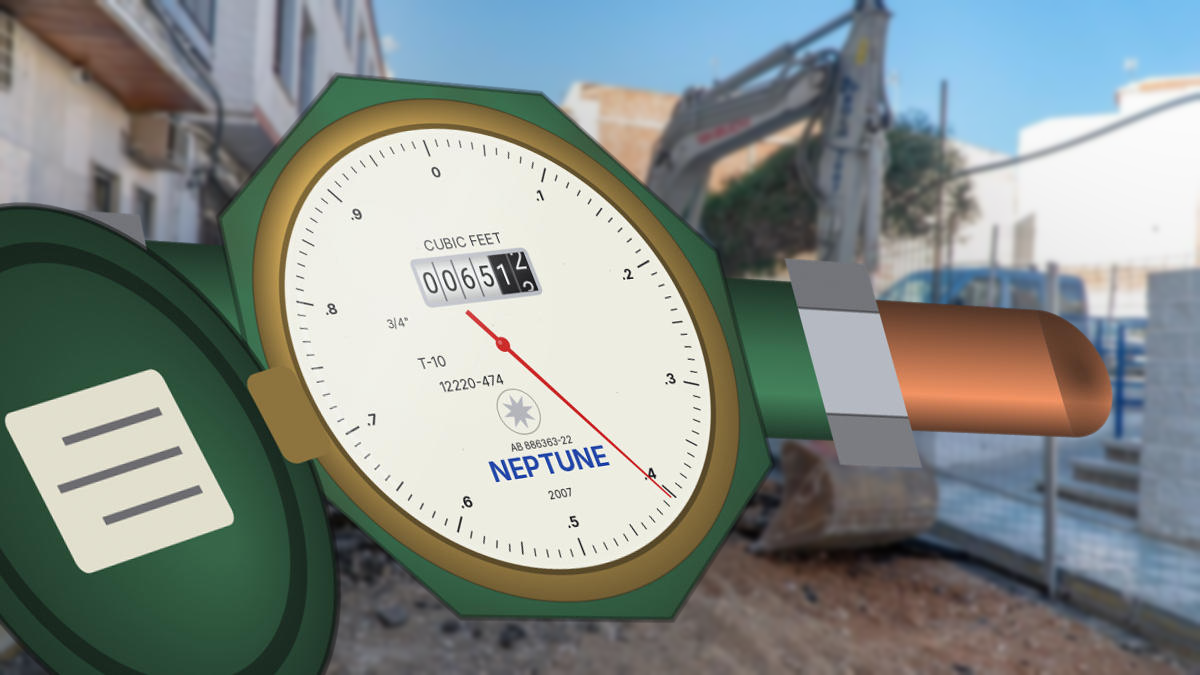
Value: 6512.40 ft³
